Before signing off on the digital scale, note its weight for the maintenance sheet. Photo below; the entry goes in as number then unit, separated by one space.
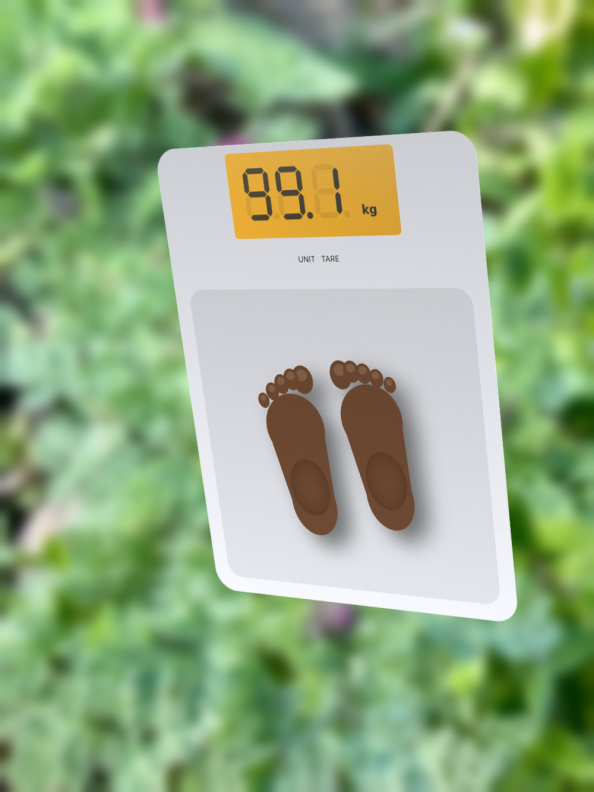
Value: 99.1 kg
